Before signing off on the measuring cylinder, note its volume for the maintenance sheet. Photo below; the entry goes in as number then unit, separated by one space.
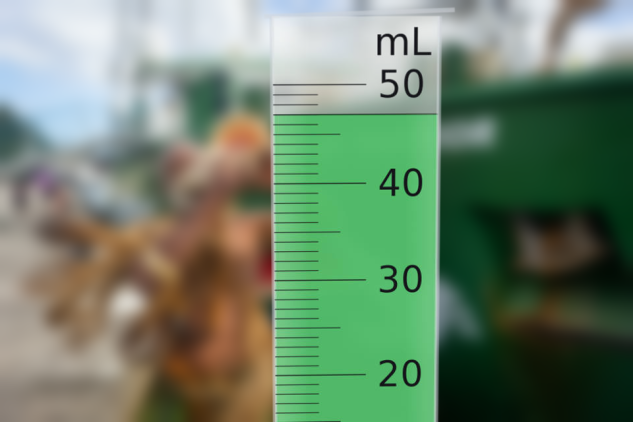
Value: 47 mL
